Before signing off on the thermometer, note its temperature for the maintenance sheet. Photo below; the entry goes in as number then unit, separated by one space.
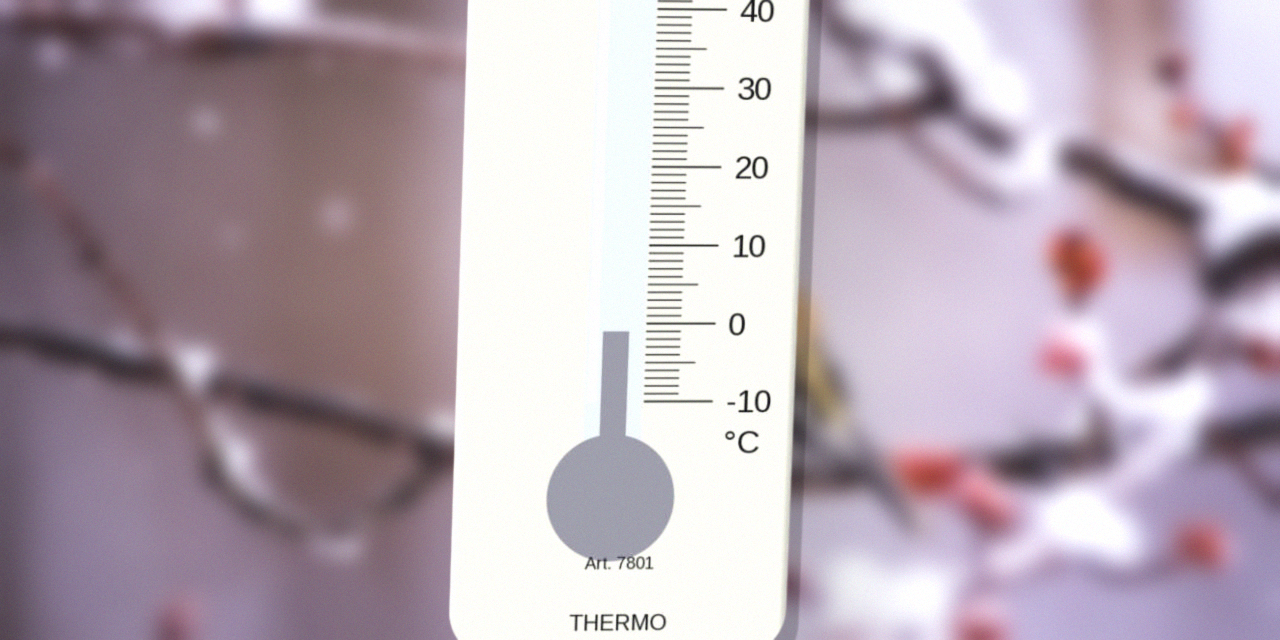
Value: -1 °C
